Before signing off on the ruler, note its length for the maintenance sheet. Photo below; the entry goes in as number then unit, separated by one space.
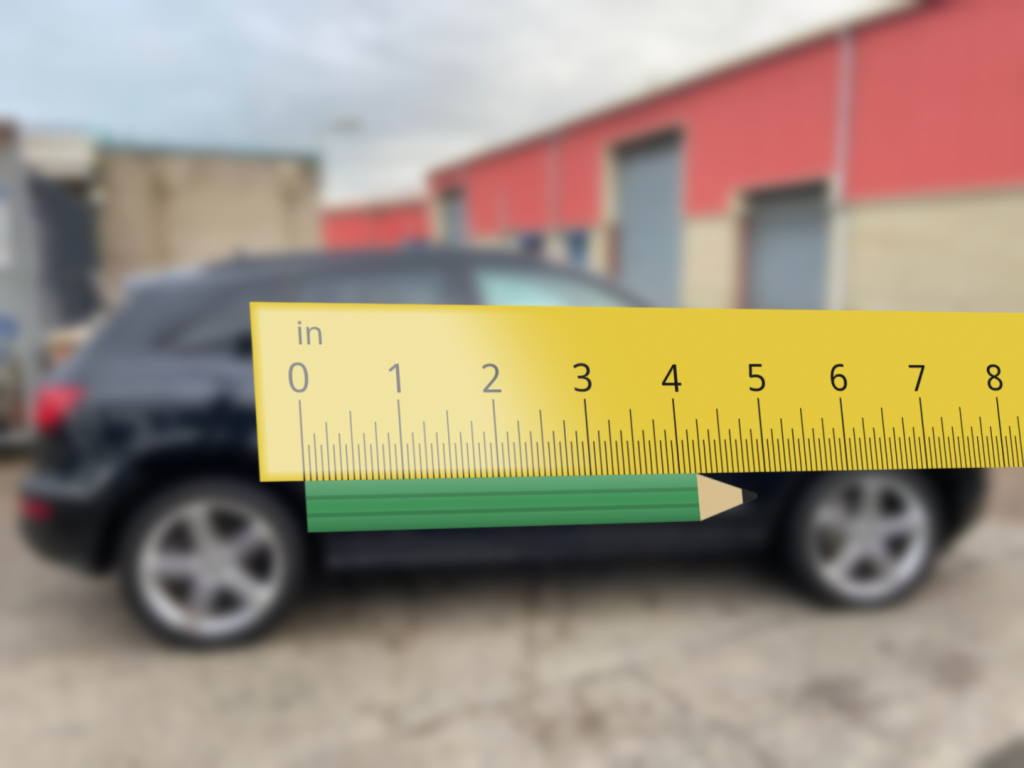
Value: 4.875 in
